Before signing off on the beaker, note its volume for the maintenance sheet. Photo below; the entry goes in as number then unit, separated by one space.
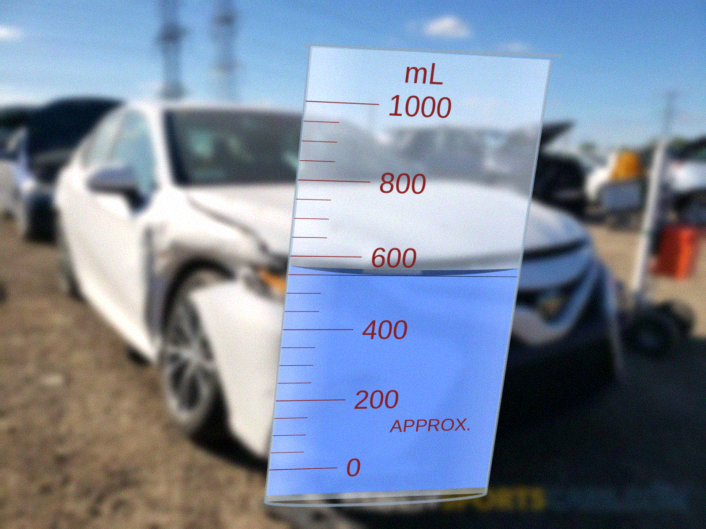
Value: 550 mL
